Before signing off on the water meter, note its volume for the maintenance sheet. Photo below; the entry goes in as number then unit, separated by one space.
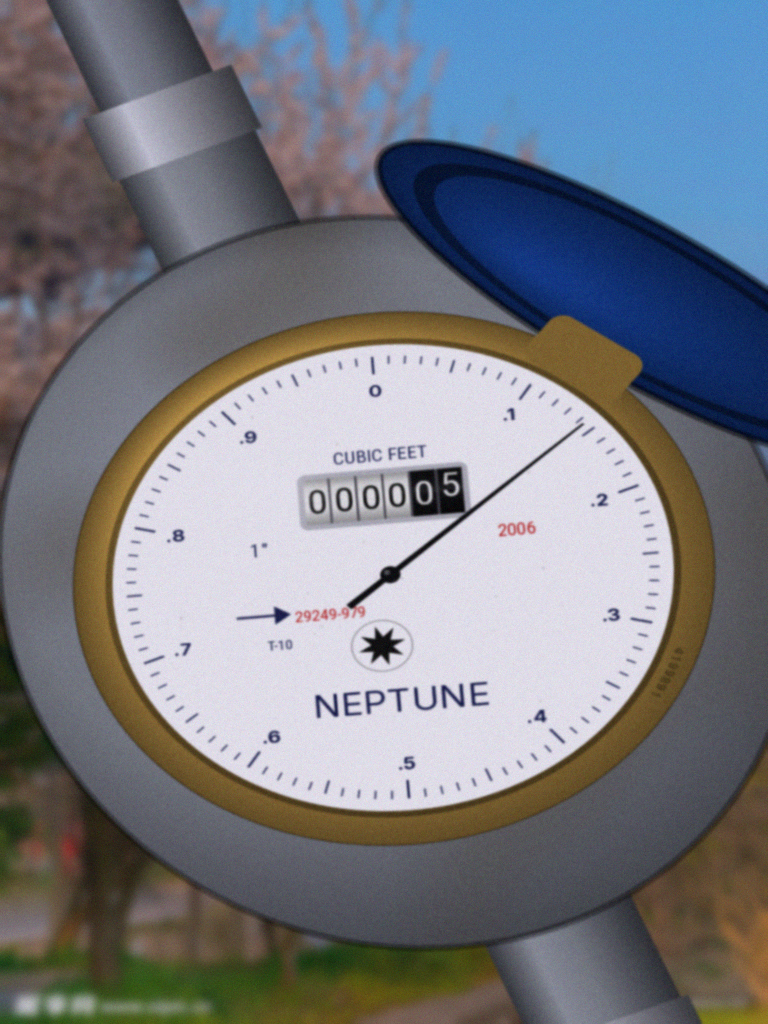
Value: 5.14 ft³
